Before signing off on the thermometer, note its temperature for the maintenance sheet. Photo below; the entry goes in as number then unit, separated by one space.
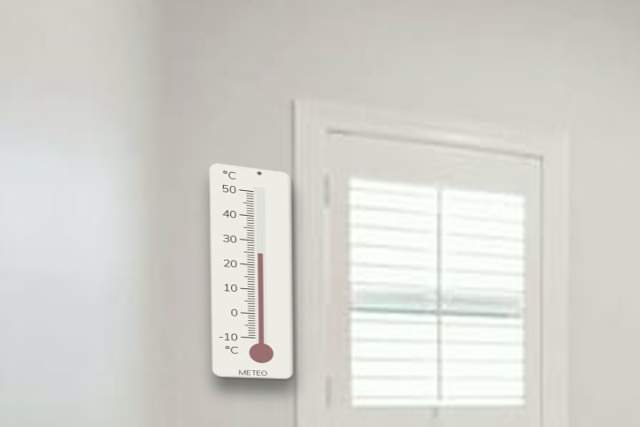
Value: 25 °C
